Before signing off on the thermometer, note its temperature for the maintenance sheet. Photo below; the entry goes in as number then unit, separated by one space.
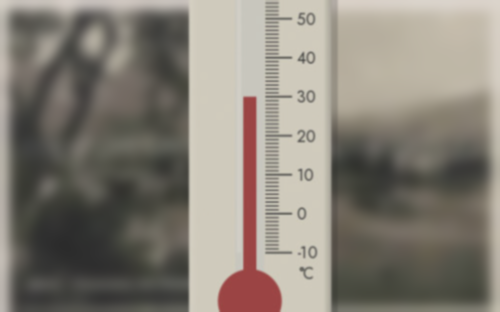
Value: 30 °C
